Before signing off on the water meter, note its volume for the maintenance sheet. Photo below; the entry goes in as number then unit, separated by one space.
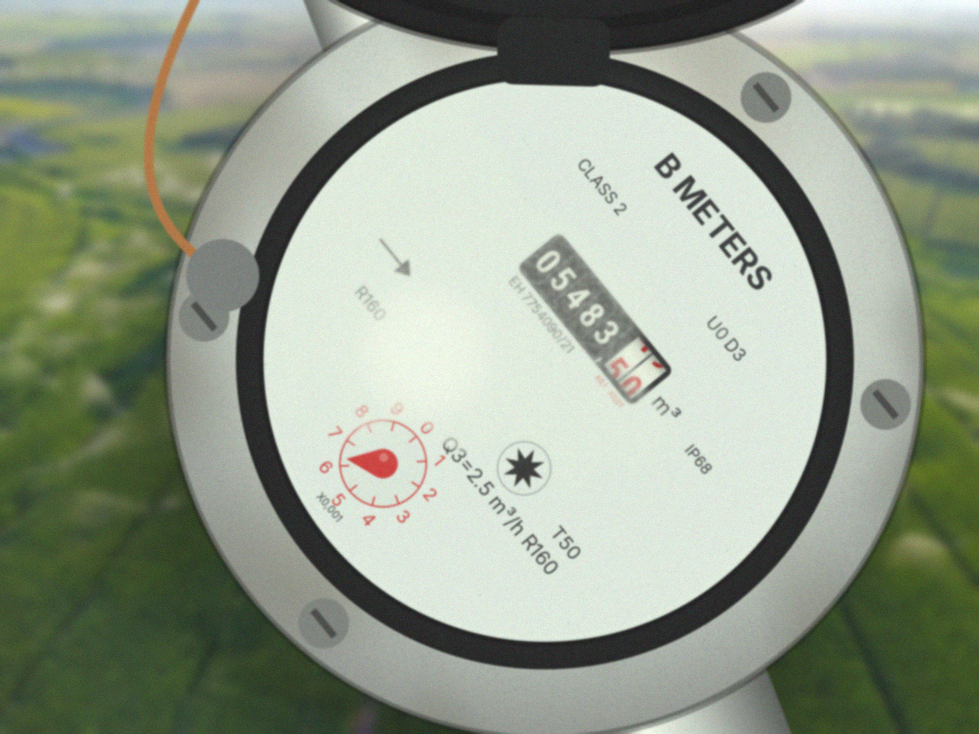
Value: 5483.496 m³
